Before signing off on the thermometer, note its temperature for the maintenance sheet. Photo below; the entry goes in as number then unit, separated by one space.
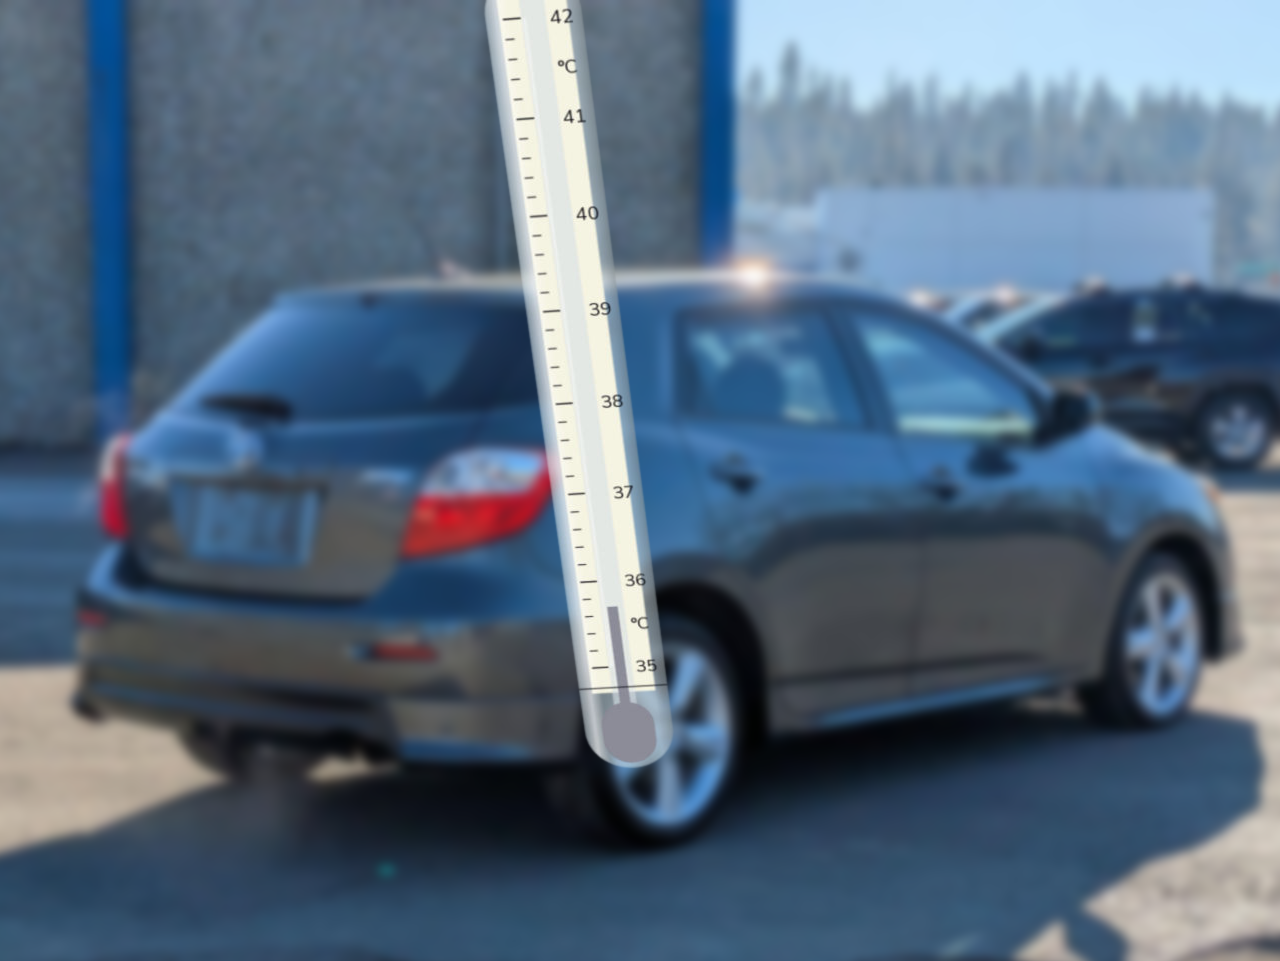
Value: 35.7 °C
